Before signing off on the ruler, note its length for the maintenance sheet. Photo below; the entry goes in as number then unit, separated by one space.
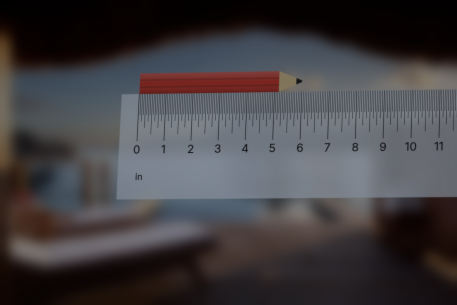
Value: 6 in
